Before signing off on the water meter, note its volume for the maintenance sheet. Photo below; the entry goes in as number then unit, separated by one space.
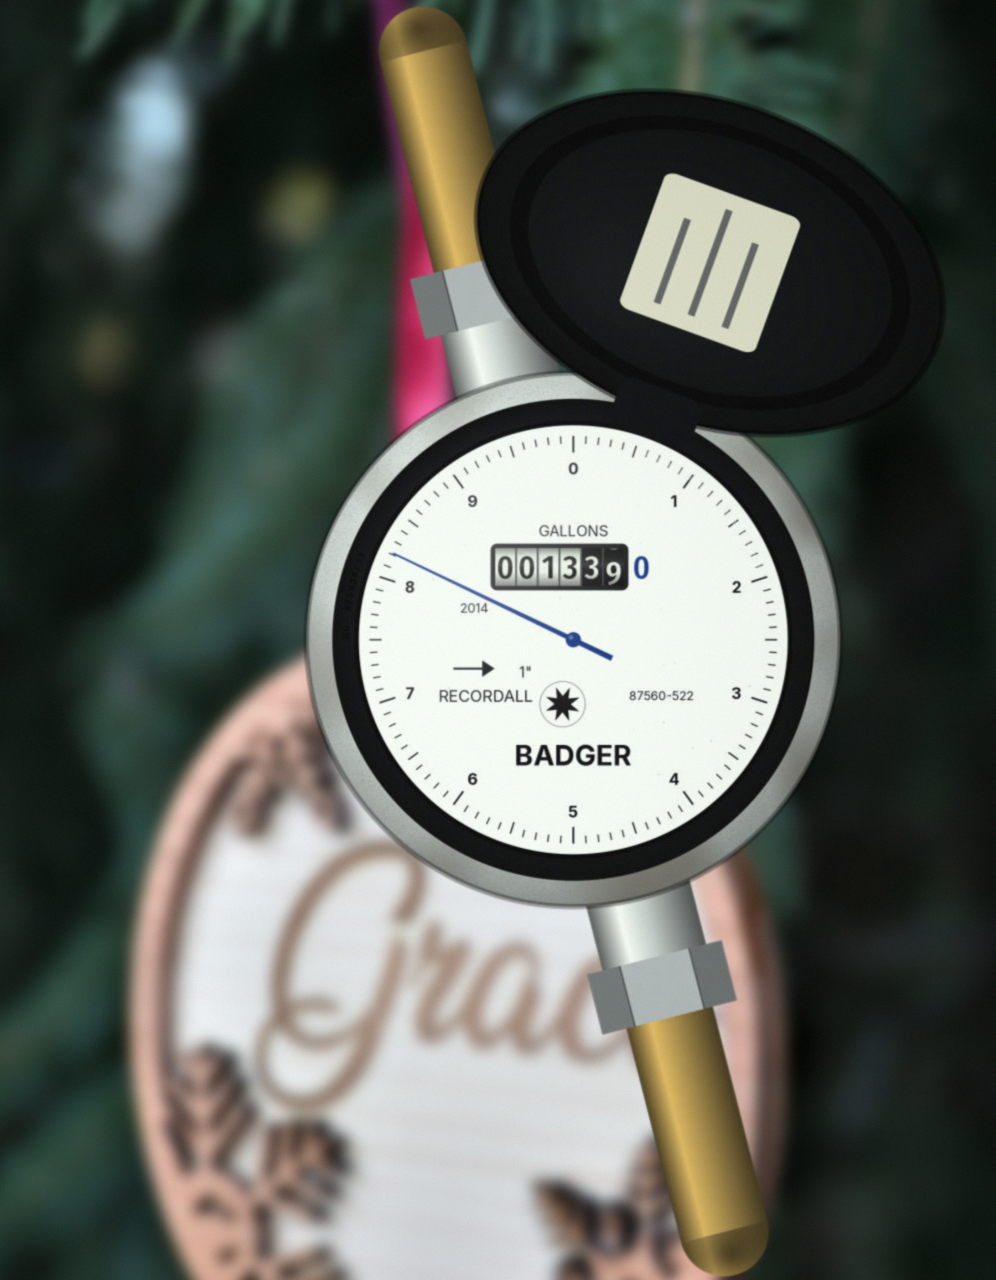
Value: 13388.2 gal
